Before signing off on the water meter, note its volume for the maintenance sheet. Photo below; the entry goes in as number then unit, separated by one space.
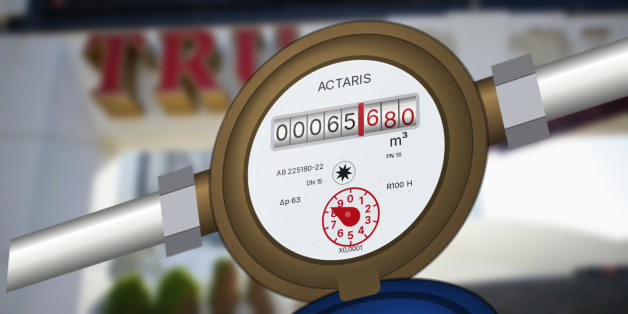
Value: 65.6798 m³
